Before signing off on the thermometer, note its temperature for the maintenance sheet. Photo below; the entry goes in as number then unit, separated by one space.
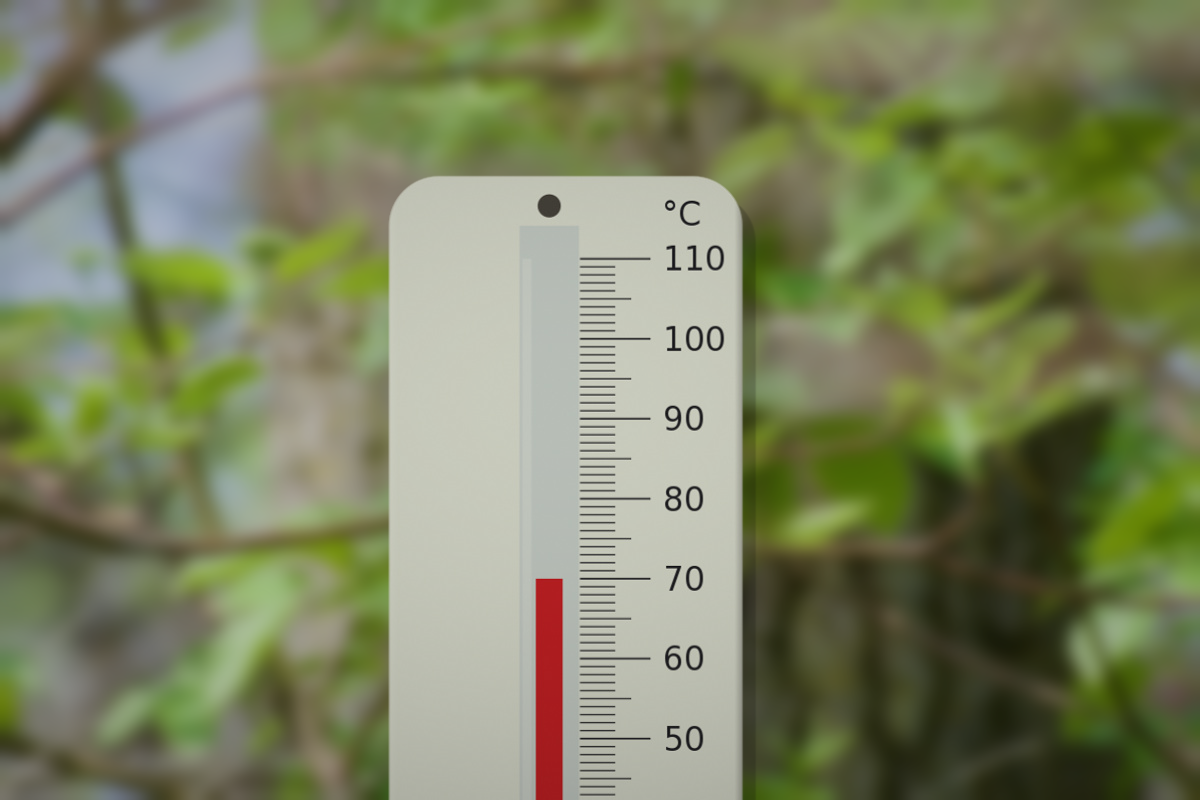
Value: 70 °C
